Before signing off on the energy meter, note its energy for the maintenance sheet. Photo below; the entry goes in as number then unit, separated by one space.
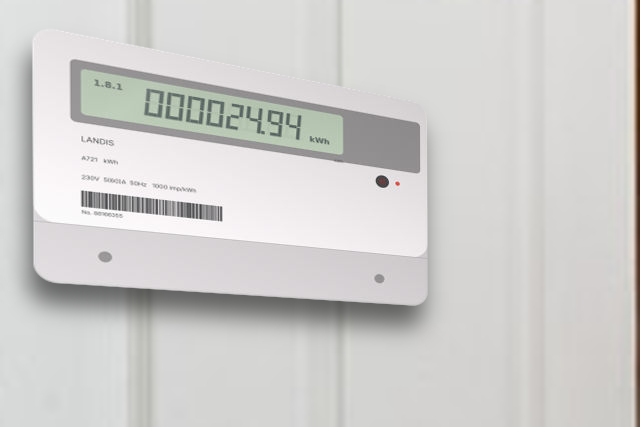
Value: 24.94 kWh
